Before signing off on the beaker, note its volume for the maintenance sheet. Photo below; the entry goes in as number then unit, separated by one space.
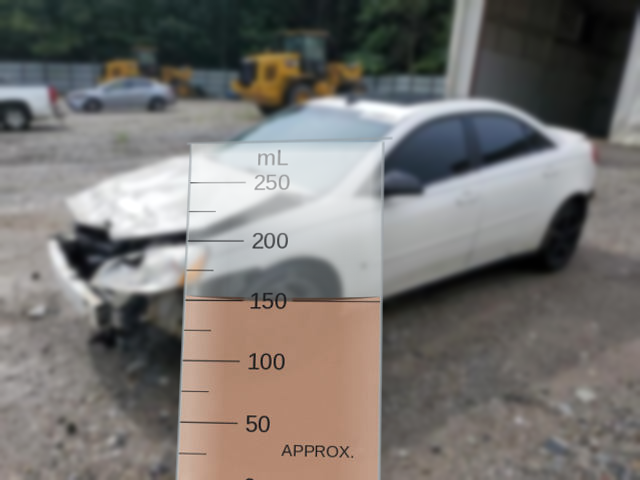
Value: 150 mL
